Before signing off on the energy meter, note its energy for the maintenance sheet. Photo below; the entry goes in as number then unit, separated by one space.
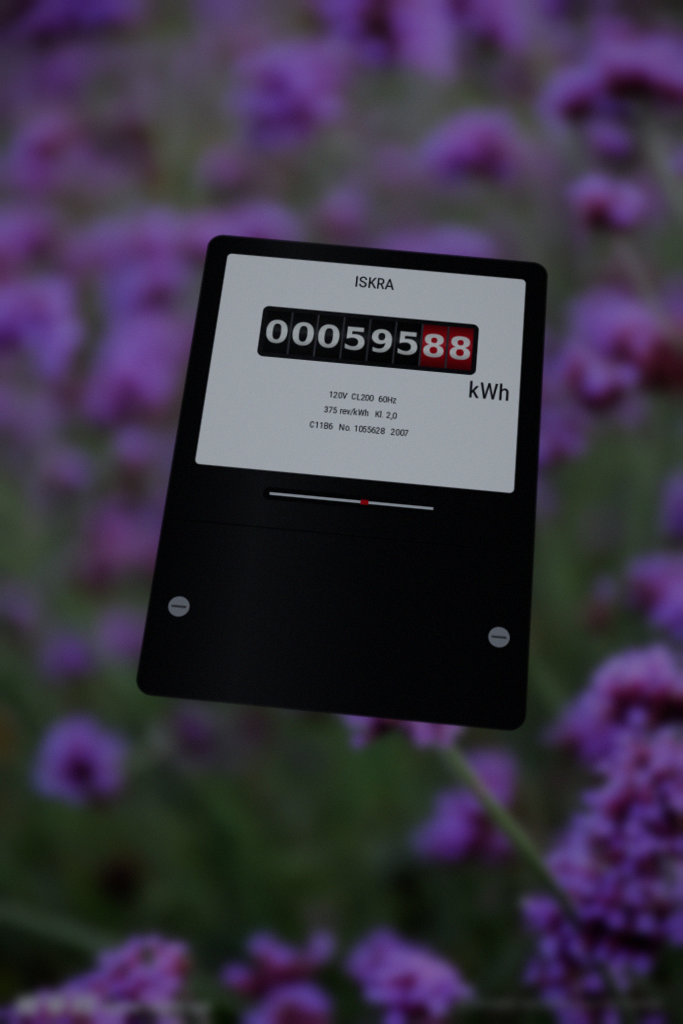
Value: 595.88 kWh
